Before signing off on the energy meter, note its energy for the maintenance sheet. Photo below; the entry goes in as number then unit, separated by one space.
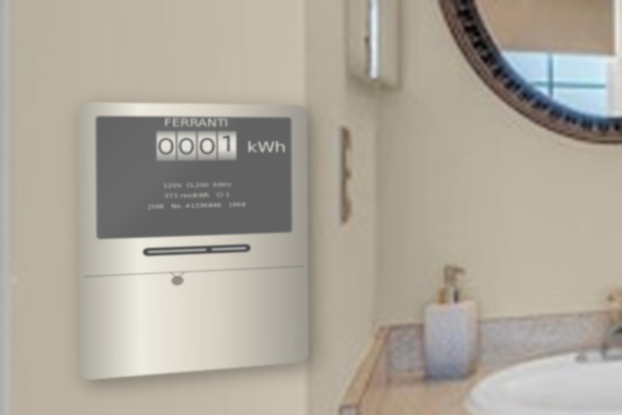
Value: 1 kWh
